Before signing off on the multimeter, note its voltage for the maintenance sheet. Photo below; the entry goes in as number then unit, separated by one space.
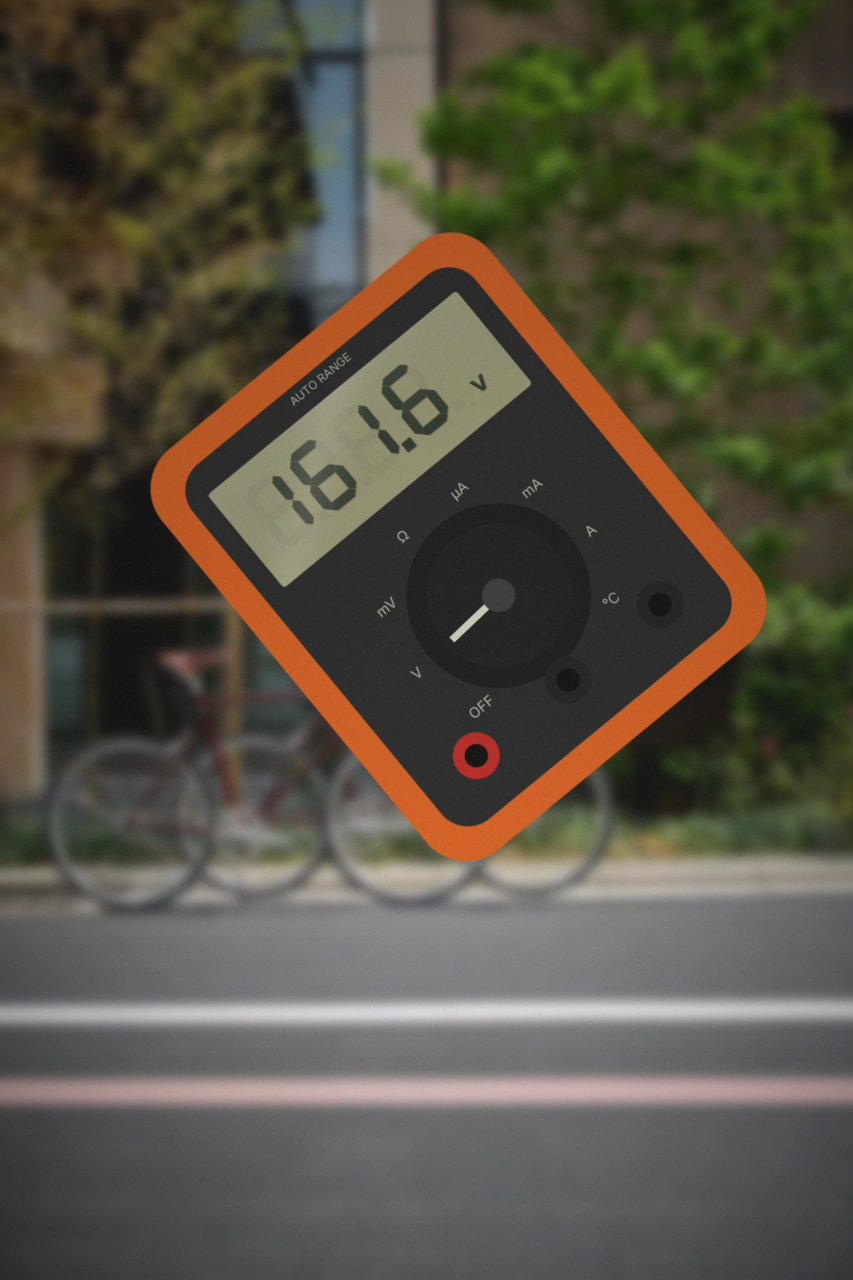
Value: 161.6 V
